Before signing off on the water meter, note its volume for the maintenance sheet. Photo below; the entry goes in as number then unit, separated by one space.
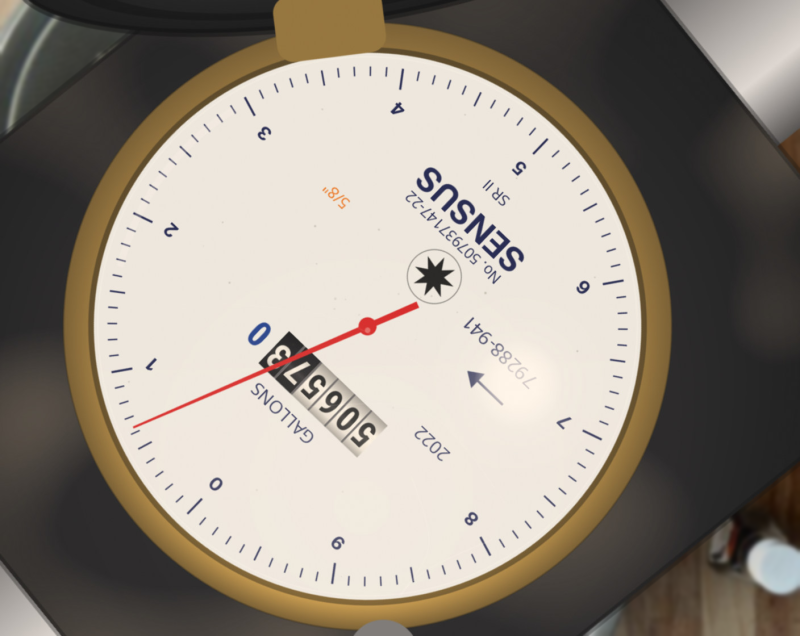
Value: 5065730.6 gal
